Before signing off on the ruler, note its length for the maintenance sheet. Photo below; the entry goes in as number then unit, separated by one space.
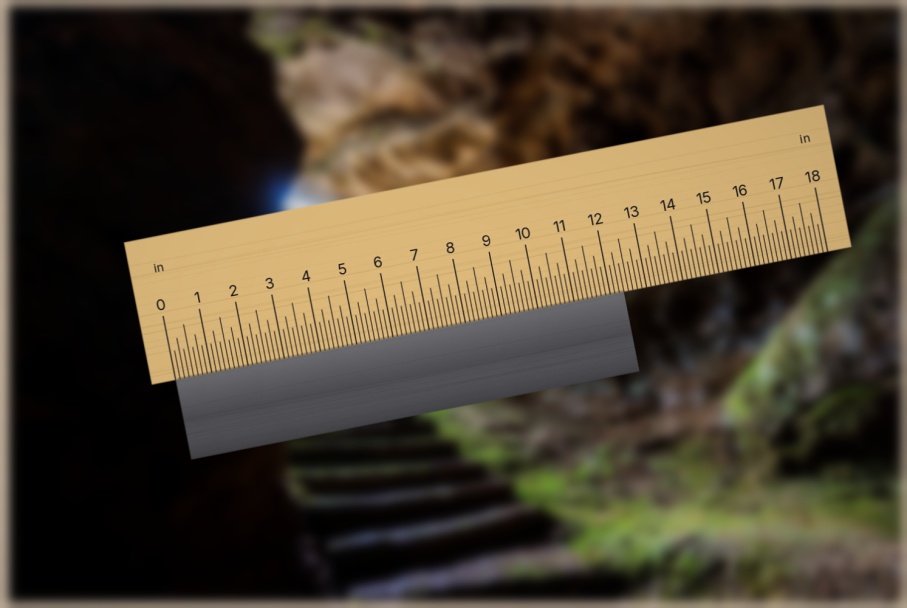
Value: 12.375 in
